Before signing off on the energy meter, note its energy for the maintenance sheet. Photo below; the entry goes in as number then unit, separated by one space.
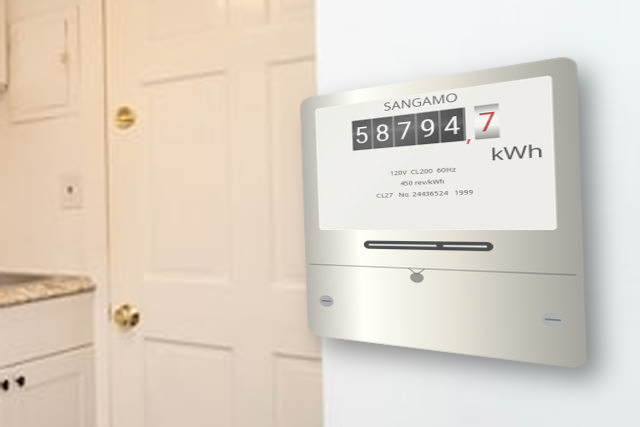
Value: 58794.7 kWh
